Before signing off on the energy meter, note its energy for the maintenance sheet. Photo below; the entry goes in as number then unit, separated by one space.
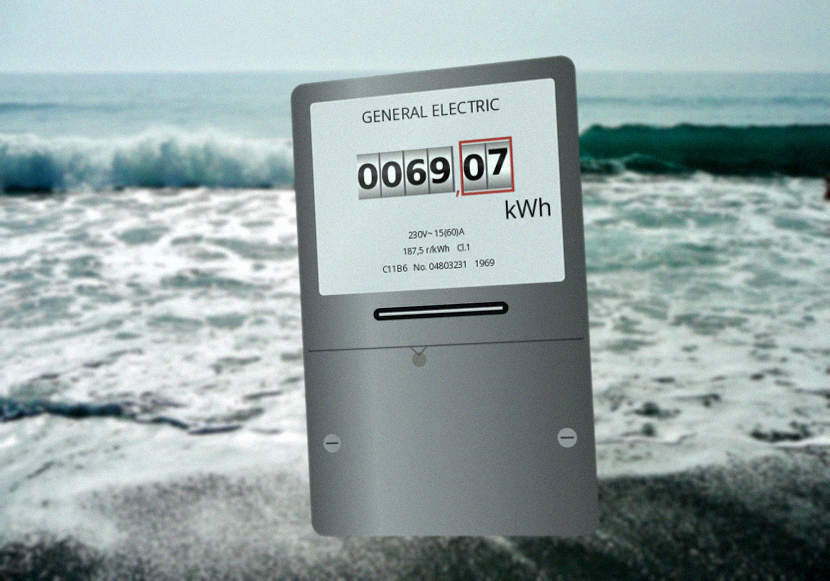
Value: 69.07 kWh
